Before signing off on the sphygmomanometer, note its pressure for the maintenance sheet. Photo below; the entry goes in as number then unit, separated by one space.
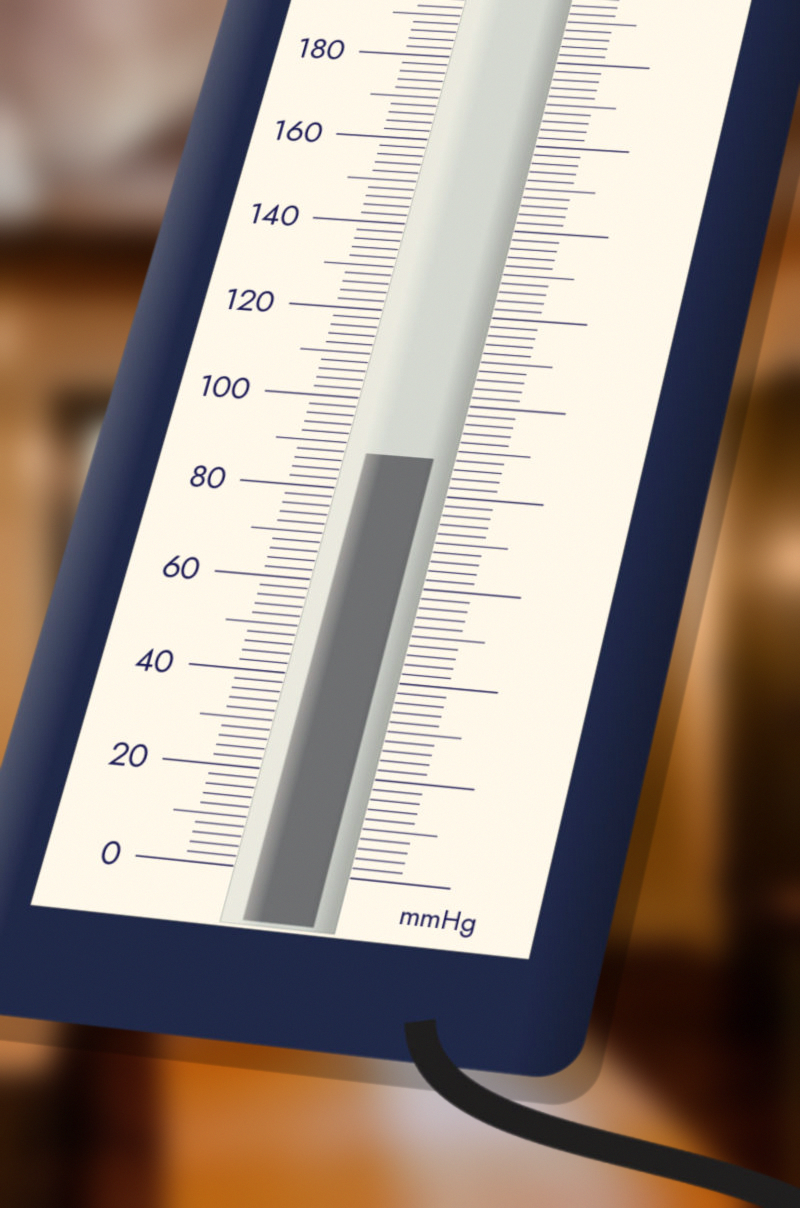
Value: 88 mmHg
